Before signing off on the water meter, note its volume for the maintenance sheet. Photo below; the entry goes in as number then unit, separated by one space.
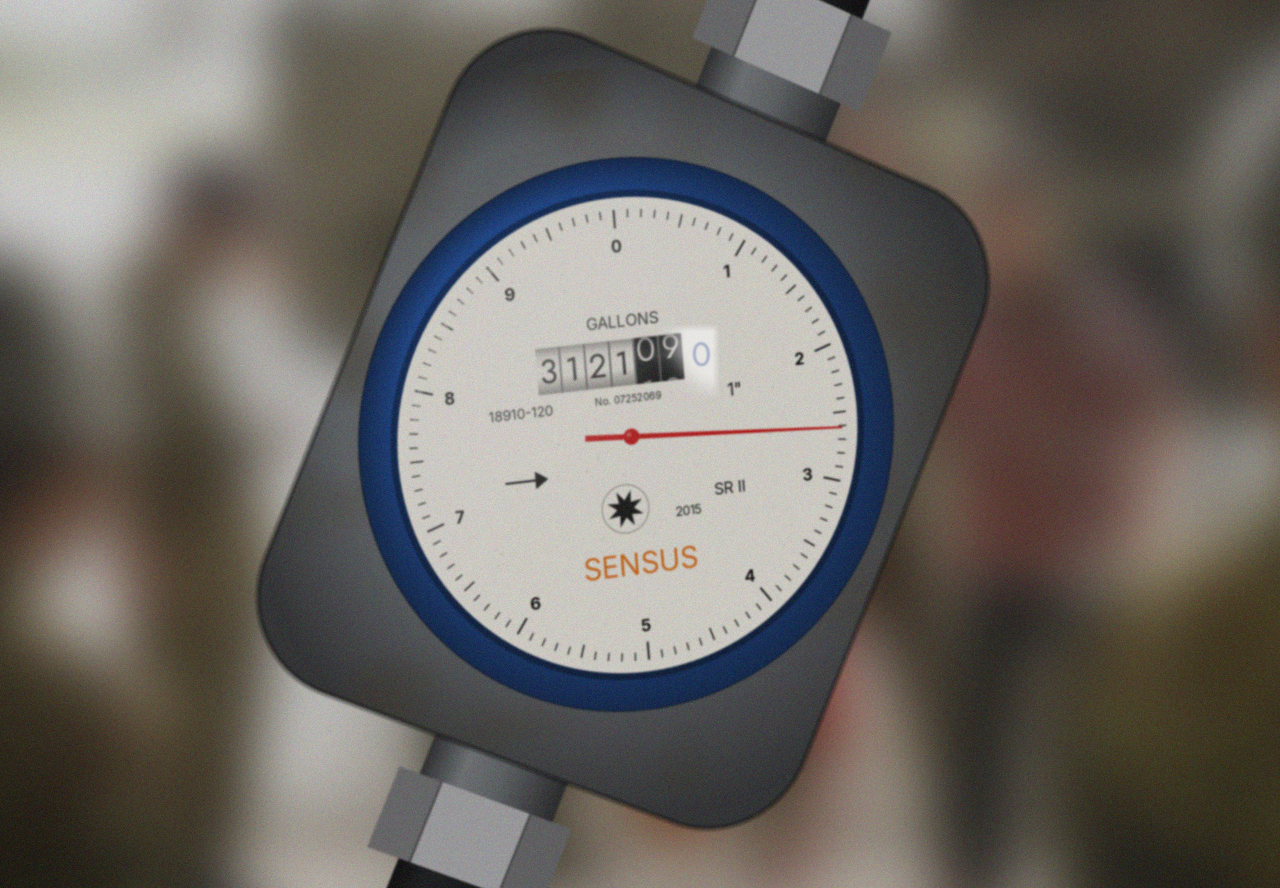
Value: 3121092.6 gal
